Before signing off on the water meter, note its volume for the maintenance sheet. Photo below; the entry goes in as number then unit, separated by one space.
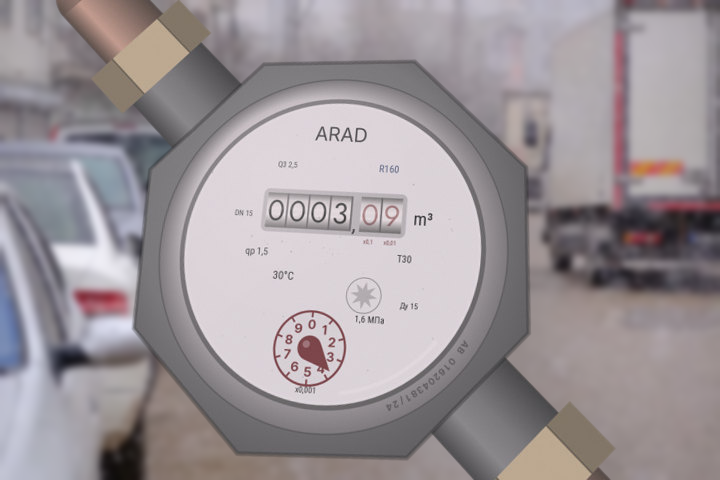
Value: 3.093 m³
